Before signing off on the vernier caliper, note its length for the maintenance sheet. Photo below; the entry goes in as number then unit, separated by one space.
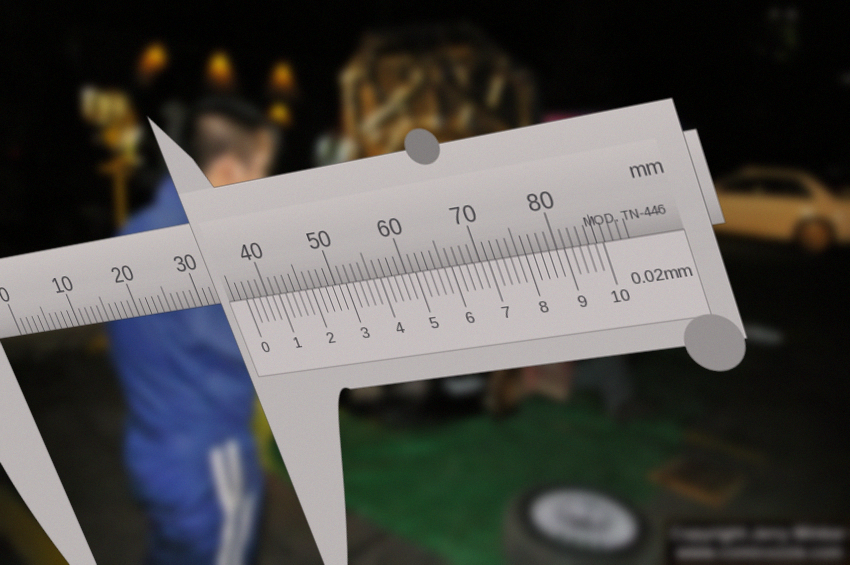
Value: 36.8 mm
